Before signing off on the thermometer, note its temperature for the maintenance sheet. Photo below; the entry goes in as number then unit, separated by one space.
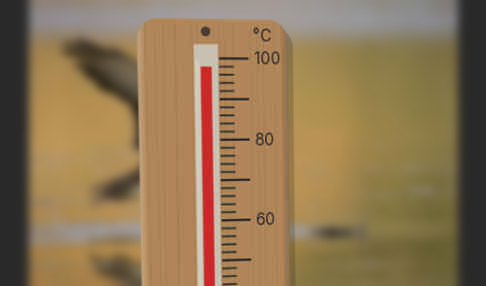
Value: 98 °C
